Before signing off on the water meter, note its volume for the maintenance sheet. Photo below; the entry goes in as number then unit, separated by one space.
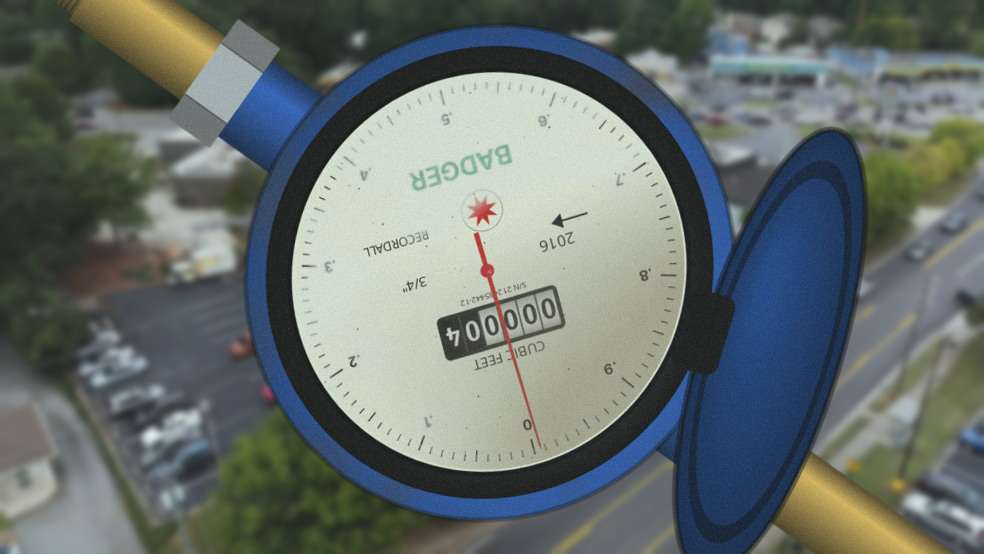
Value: 3.99 ft³
